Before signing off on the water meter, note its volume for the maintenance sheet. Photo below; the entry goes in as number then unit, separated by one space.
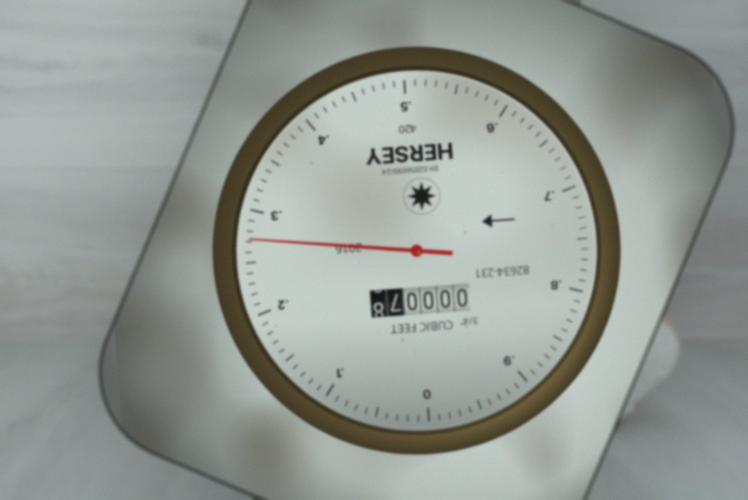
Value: 78.27 ft³
